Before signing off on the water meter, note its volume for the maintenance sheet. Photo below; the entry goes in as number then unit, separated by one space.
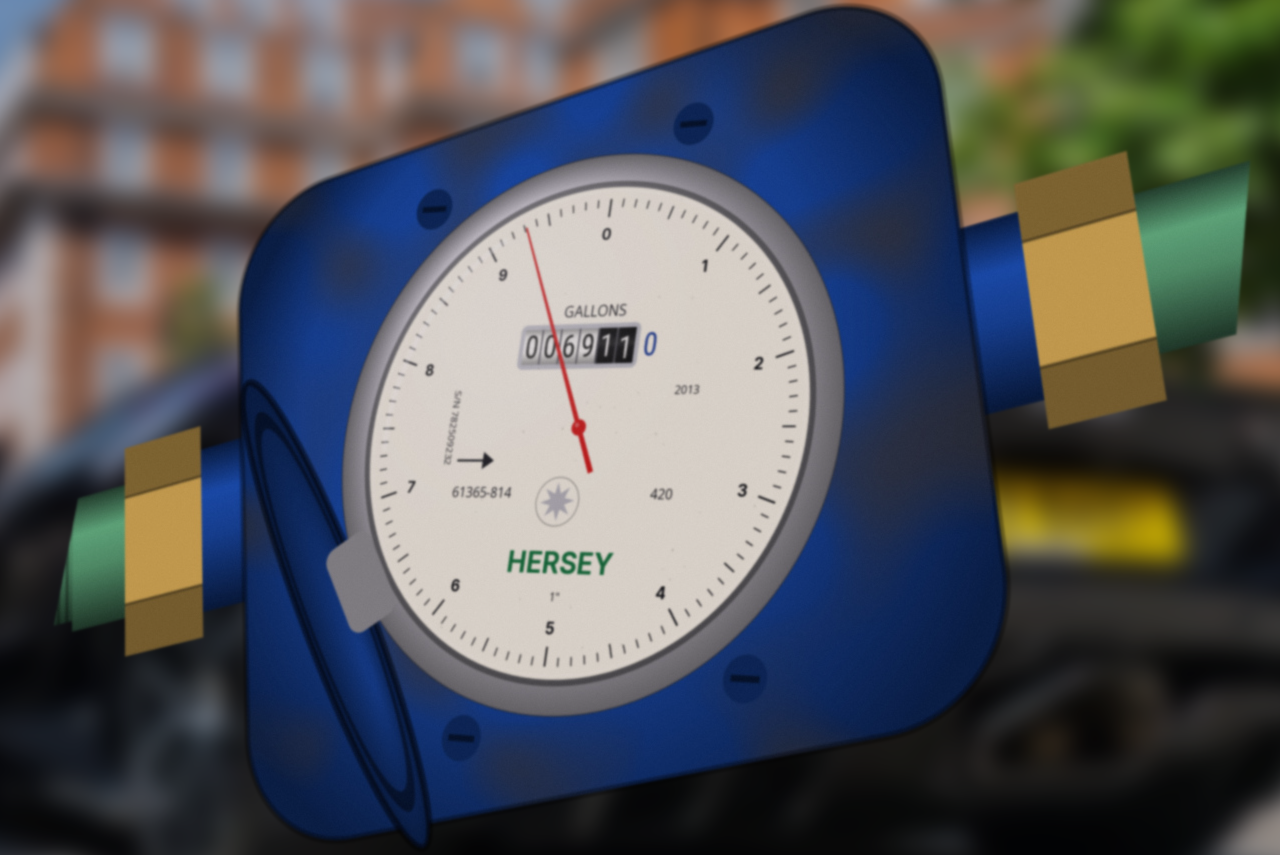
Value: 69109.3 gal
